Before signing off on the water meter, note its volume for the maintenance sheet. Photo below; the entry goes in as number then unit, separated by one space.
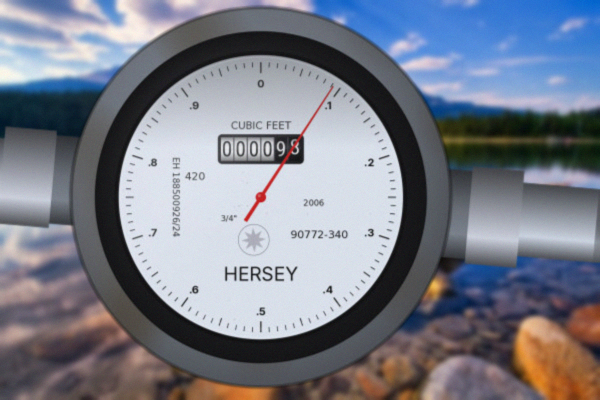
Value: 98.09 ft³
